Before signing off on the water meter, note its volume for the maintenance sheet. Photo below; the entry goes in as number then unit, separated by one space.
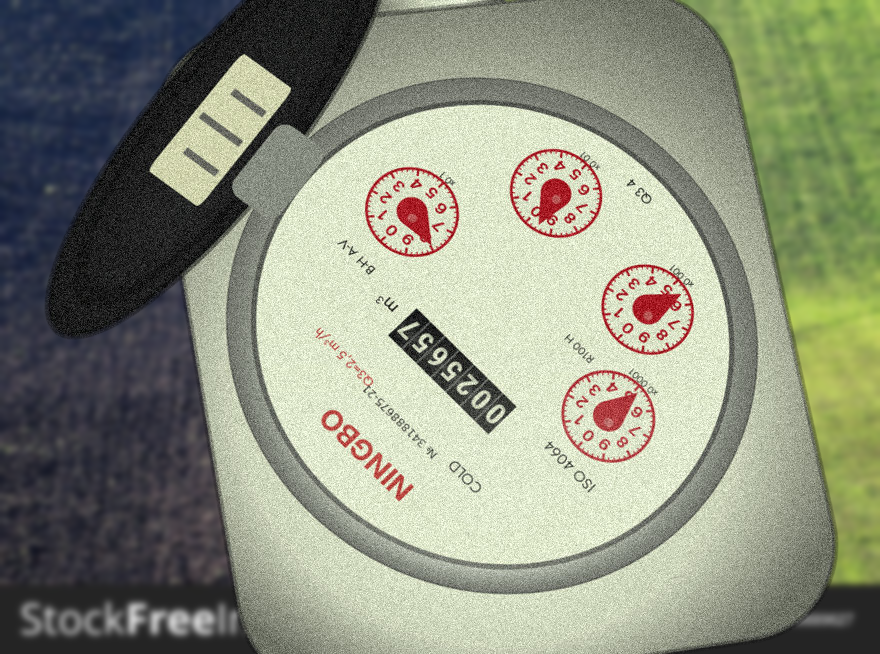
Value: 25657.7955 m³
